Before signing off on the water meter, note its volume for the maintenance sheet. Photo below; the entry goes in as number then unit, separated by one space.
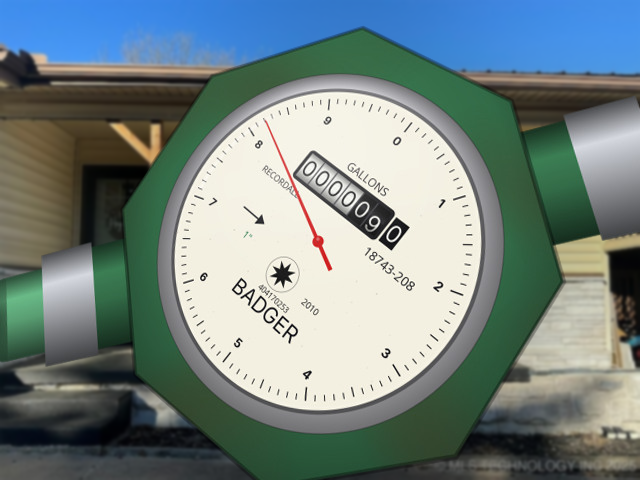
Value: 88.2 gal
